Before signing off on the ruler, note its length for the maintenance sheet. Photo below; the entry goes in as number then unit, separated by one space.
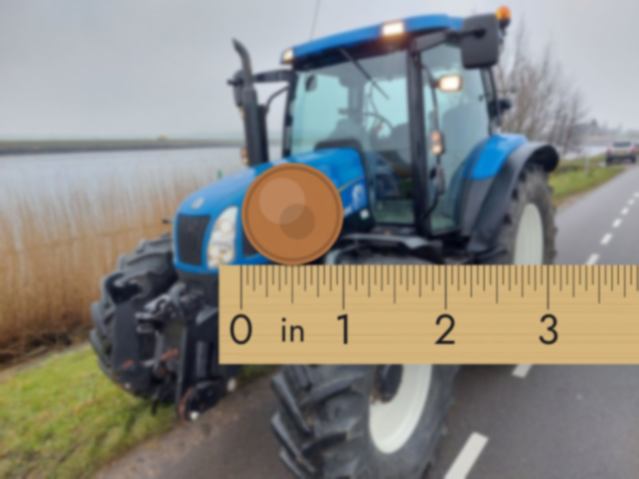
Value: 1 in
